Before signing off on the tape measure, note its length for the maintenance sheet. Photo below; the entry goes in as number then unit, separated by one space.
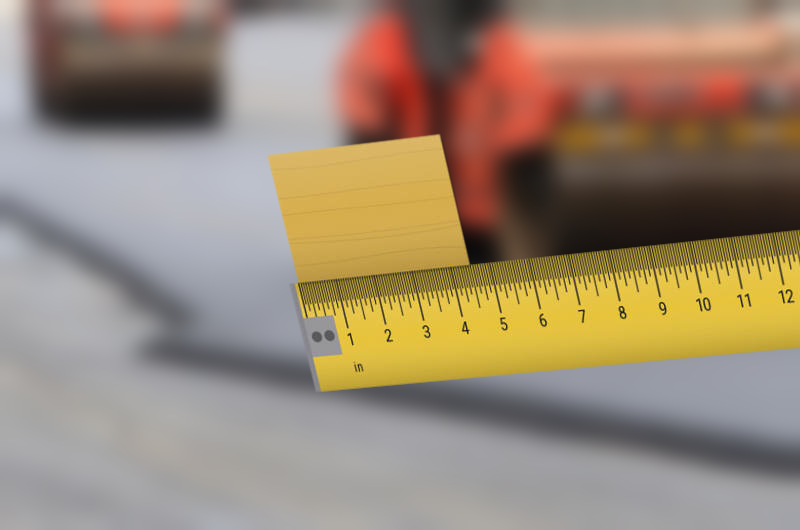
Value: 4.5 in
